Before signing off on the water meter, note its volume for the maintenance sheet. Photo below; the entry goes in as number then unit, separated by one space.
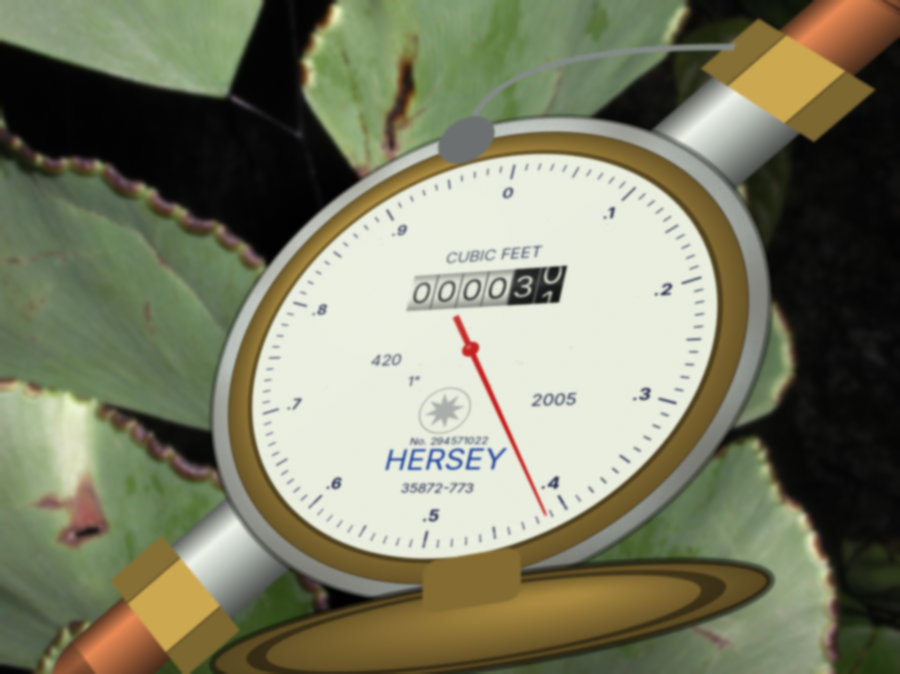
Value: 30.41 ft³
